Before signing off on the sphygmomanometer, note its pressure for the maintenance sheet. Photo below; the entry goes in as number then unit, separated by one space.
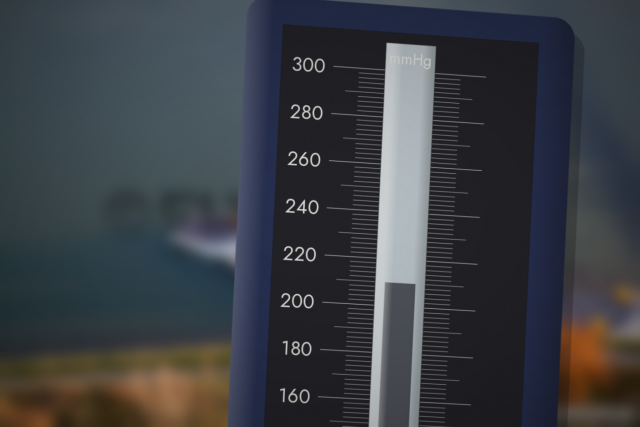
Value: 210 mmHg
